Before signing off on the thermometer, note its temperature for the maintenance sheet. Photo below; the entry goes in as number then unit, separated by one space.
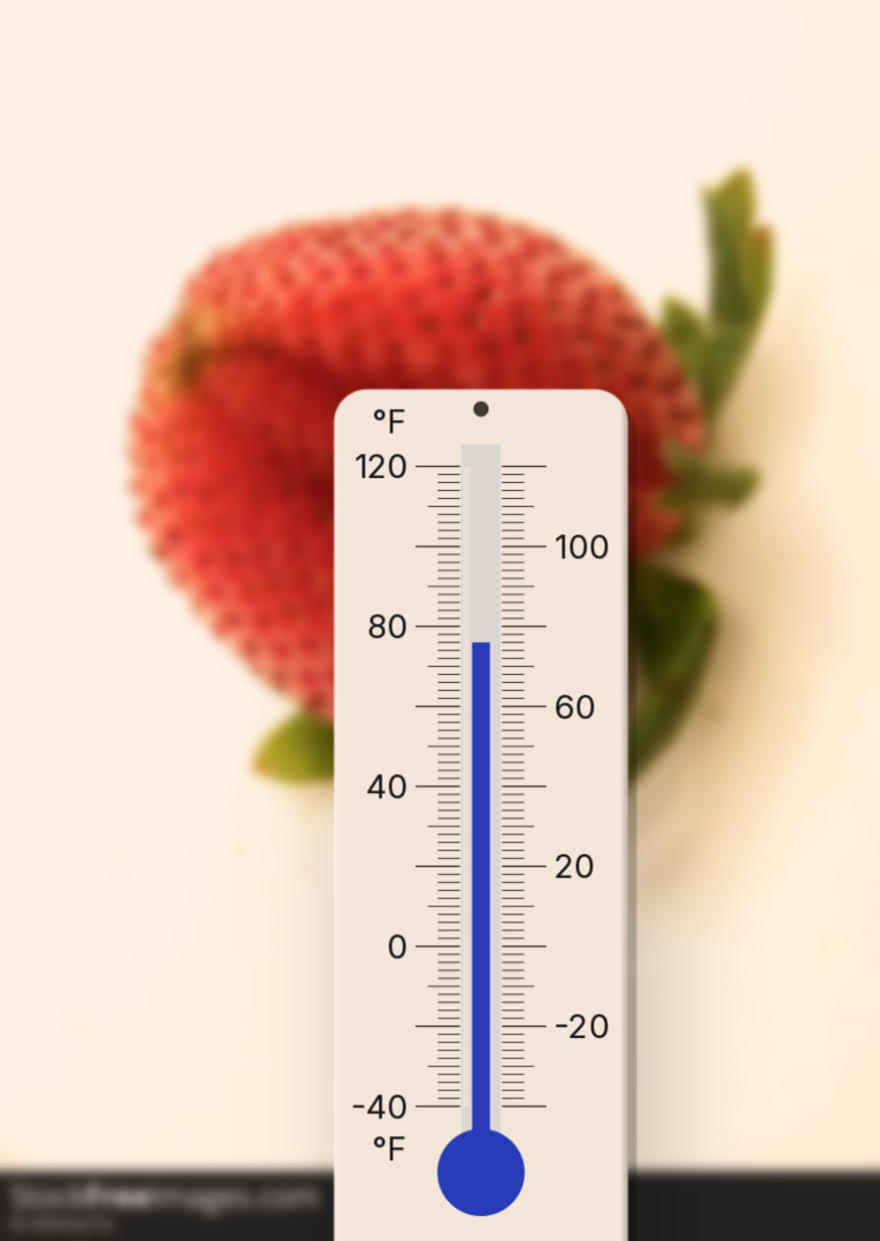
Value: 76 °F
